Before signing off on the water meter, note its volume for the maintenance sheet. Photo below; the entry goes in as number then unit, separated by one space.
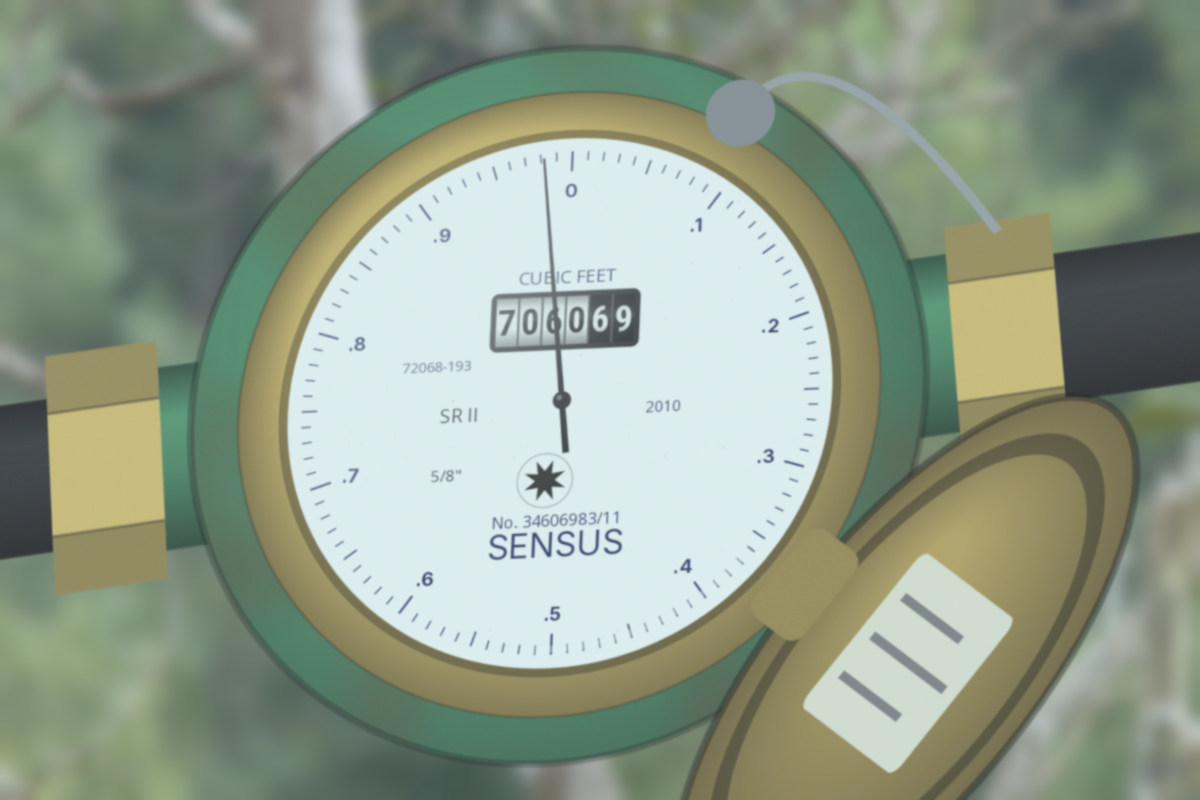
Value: 706068.98 ft³
